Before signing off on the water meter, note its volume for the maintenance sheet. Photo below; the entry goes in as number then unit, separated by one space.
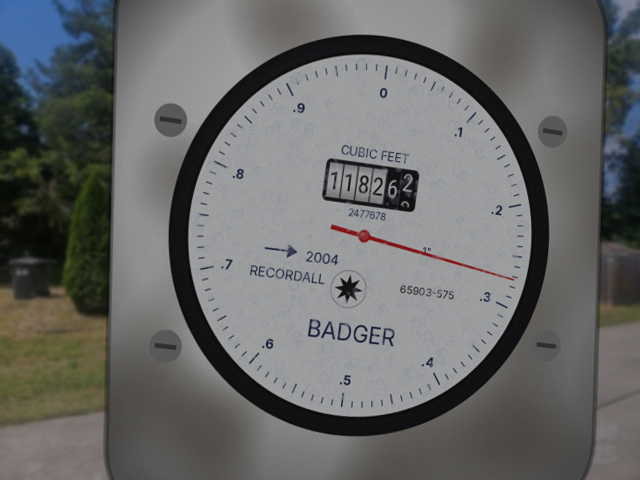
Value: 118262.27 ft³
